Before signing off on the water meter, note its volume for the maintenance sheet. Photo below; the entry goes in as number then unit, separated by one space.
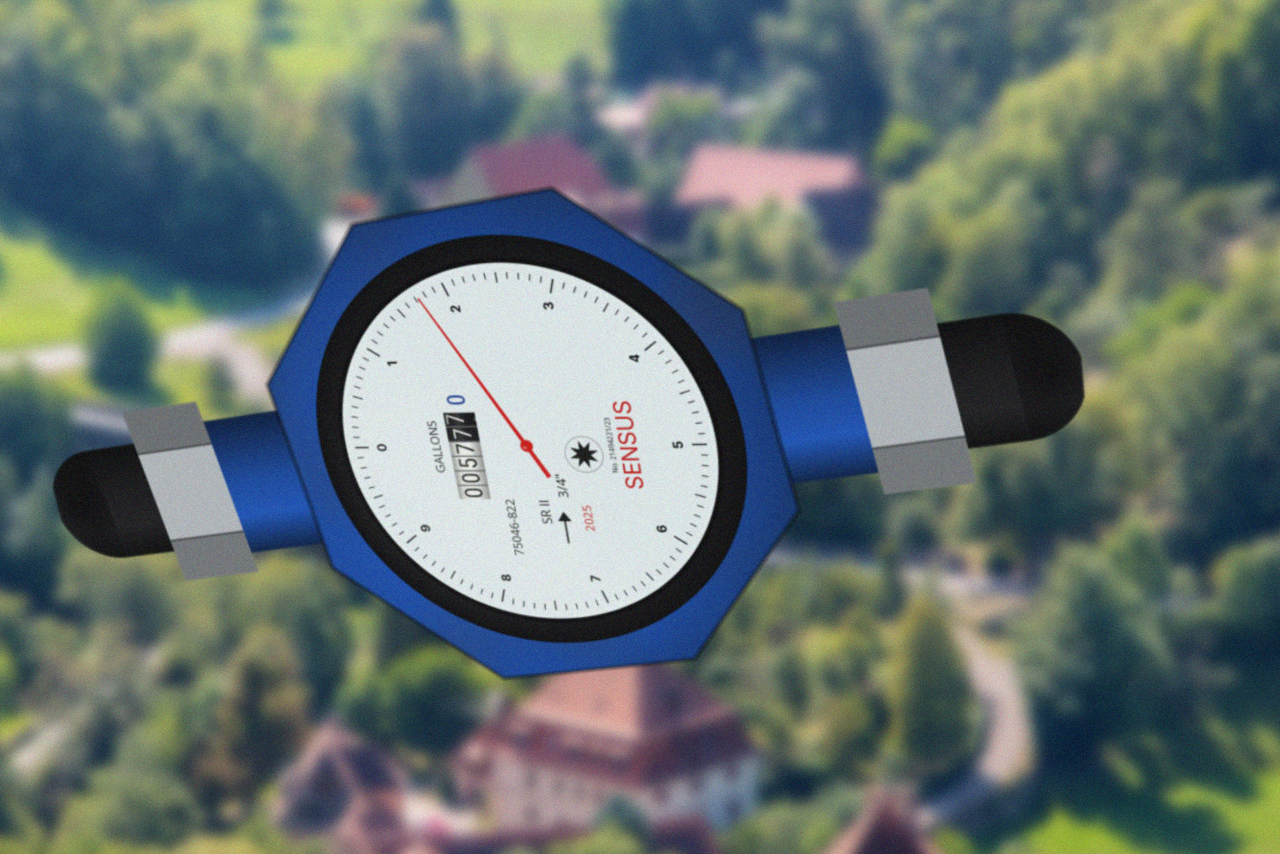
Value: 57771.7 gal
